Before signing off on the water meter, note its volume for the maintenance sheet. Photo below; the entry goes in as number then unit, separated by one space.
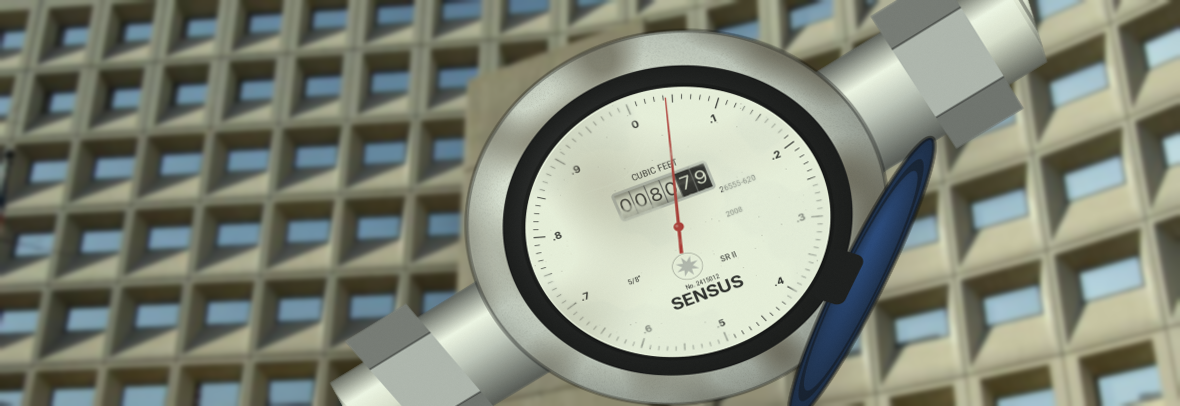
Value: 8079.04 ft³
